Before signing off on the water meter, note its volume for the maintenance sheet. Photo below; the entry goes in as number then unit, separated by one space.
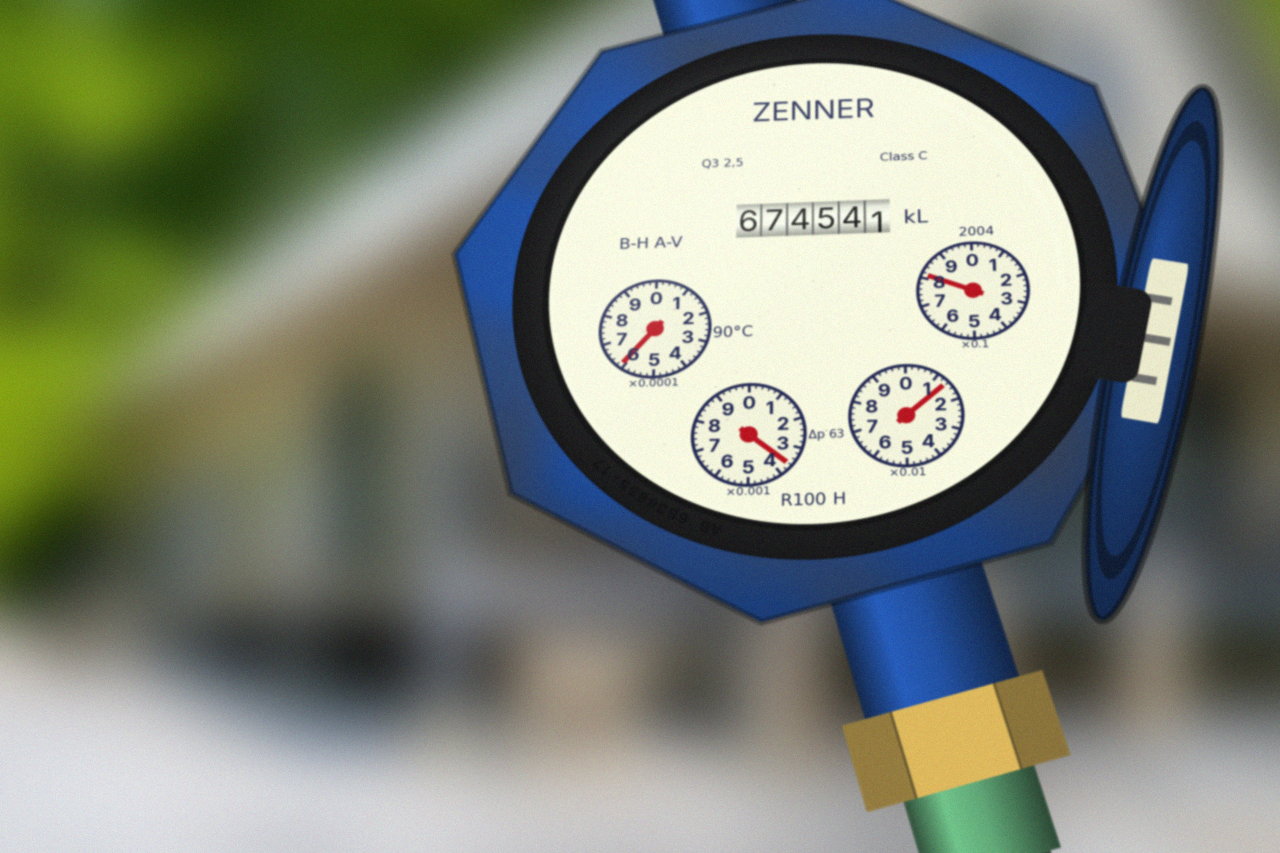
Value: 674540.8136 kL
